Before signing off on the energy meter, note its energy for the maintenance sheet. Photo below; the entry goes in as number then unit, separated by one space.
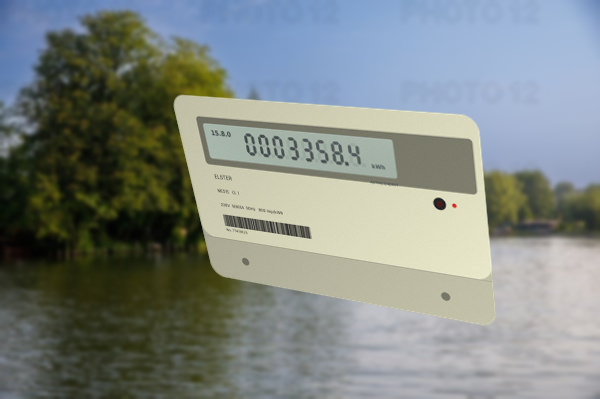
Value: 3358.4 kWh
